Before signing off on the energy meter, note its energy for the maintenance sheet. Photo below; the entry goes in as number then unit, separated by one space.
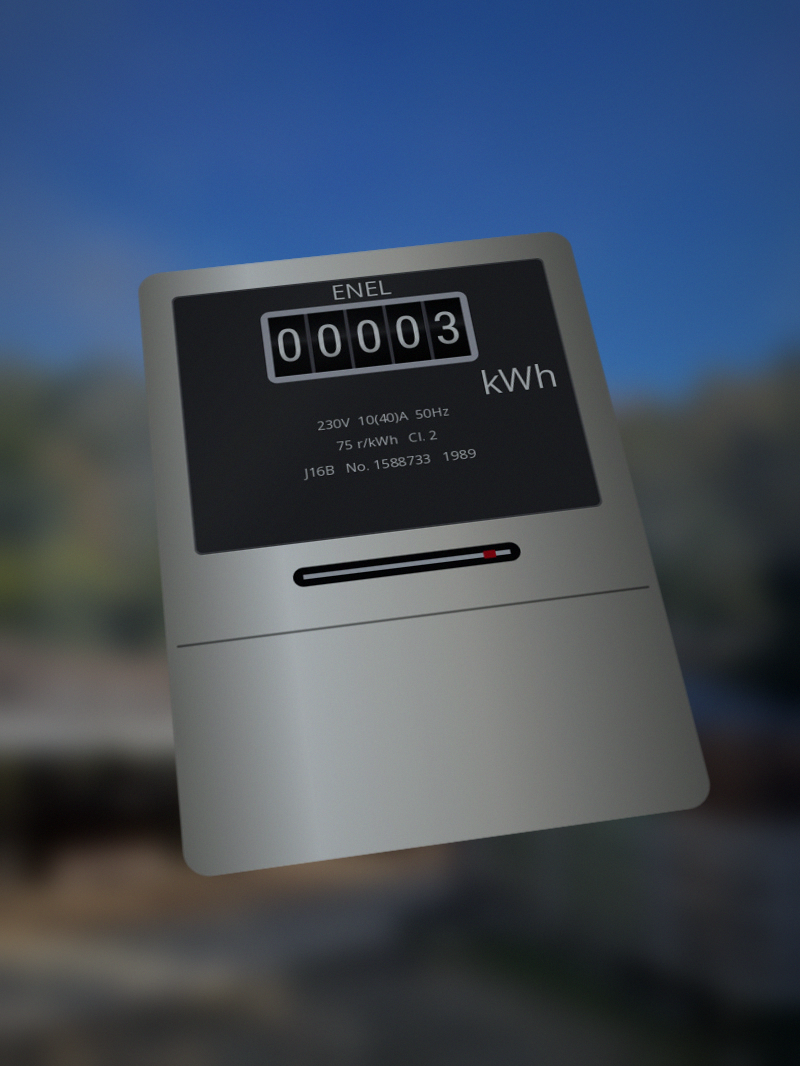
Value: 3 kWh
